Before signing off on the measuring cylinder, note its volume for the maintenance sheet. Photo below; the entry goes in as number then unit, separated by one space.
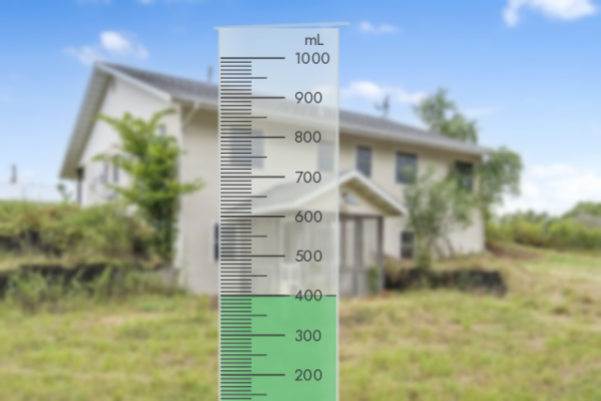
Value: 400 mL
